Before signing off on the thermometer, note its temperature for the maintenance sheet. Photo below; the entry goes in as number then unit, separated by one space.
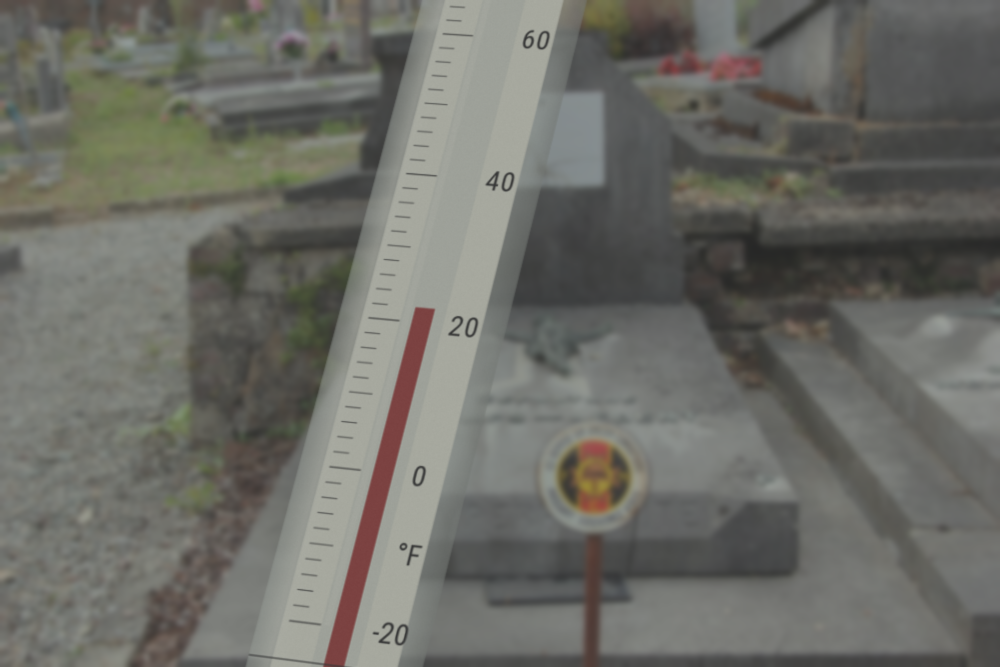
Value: 22 °F
